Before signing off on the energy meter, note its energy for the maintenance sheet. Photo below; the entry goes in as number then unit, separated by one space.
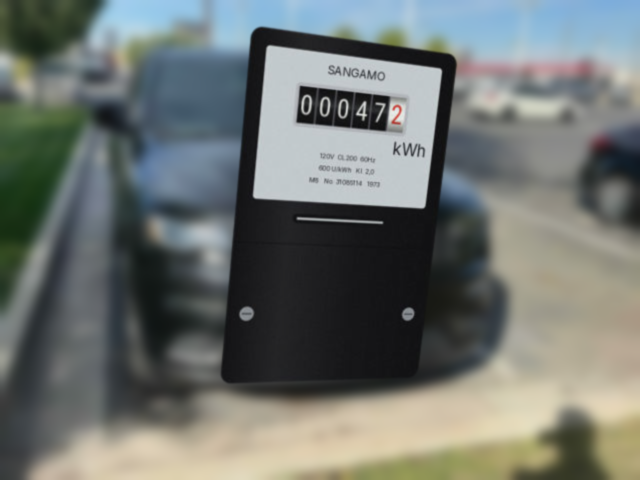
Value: 47.2 kWh
